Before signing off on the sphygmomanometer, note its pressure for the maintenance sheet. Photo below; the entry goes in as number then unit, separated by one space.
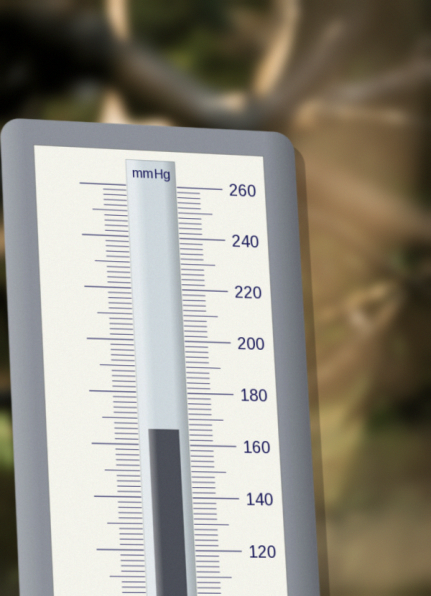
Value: 166 mmHg
